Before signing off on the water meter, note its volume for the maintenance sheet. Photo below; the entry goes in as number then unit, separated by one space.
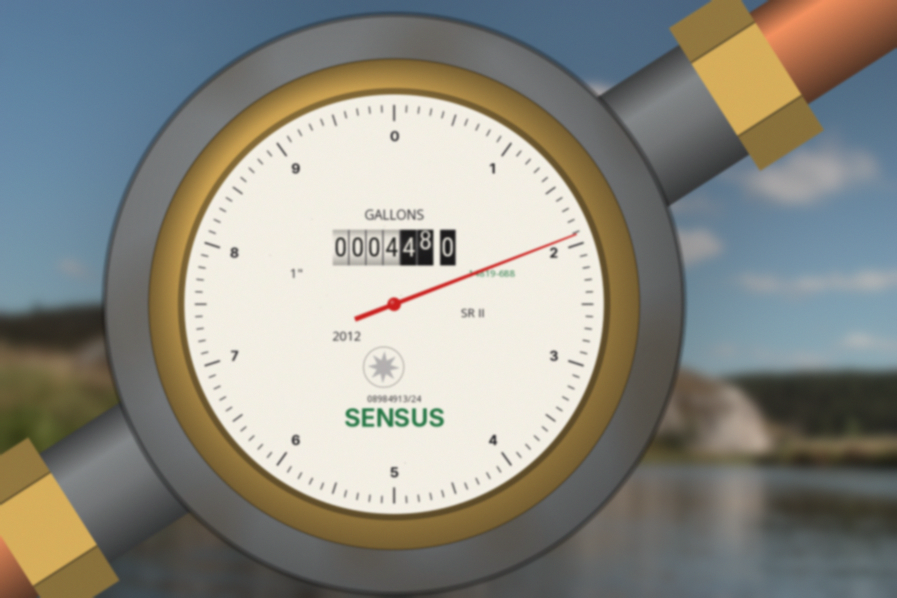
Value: 4481.9 gal
